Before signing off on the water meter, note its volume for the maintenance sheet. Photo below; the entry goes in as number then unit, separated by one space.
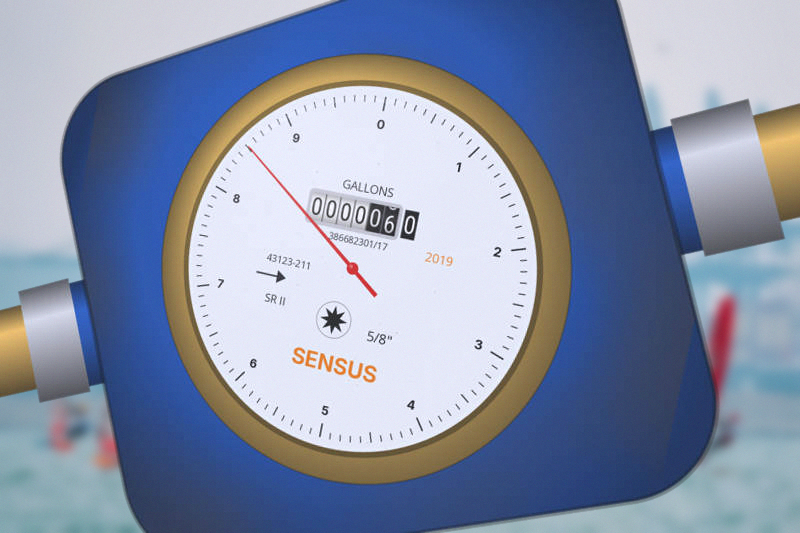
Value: 58.5 gal
